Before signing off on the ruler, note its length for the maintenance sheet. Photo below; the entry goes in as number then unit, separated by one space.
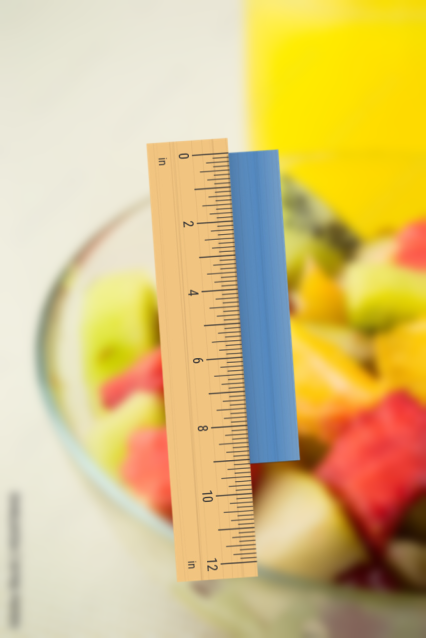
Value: 9.125 in
